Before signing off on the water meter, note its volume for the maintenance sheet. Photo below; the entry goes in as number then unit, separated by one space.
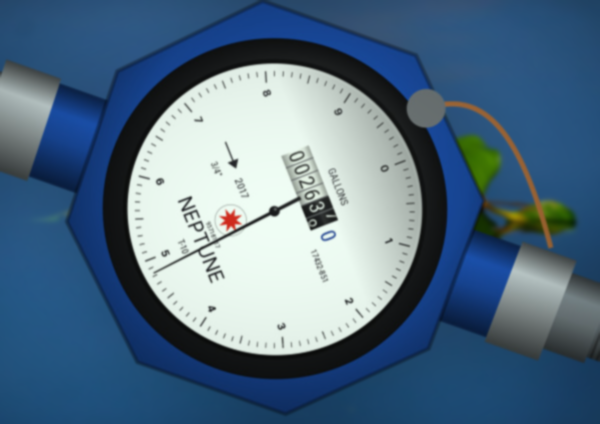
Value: 26374.8 gal
